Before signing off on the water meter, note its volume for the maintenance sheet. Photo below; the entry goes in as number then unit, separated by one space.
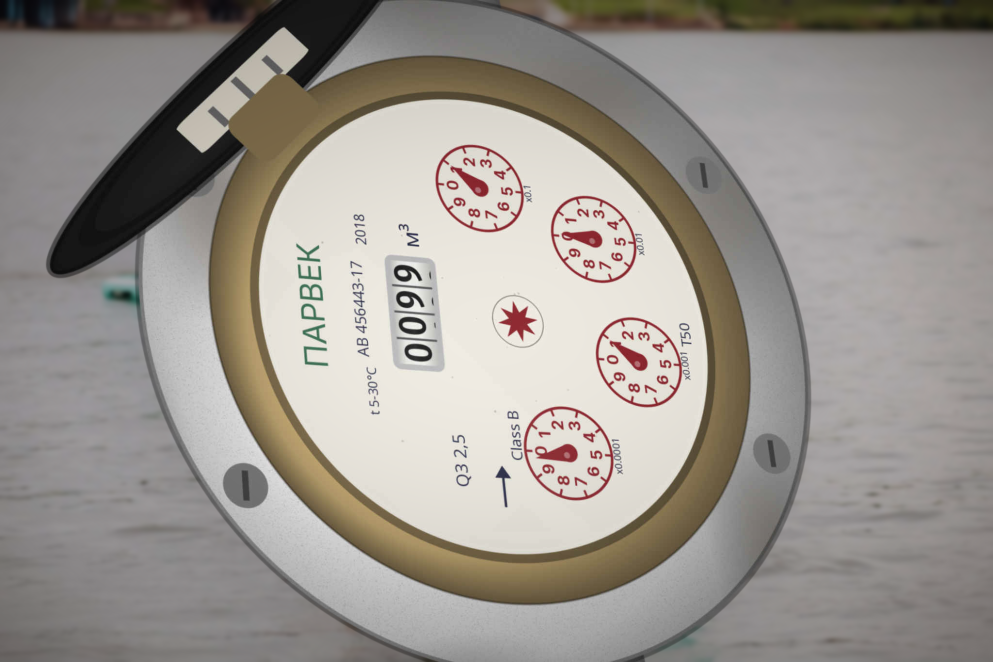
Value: 99.1009 m³
